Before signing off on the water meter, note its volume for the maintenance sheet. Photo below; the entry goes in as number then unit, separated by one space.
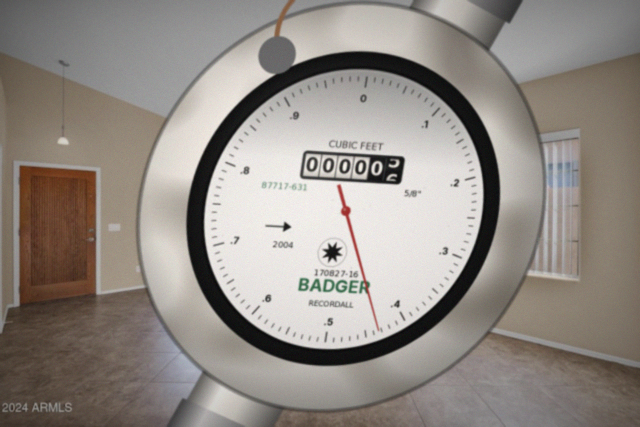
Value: 5.43 ft³
